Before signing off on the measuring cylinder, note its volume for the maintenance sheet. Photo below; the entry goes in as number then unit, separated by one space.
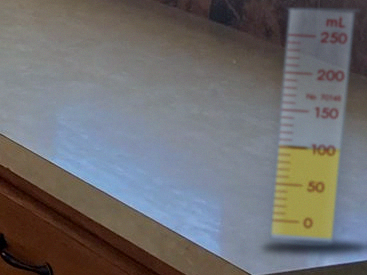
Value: 100 mL
